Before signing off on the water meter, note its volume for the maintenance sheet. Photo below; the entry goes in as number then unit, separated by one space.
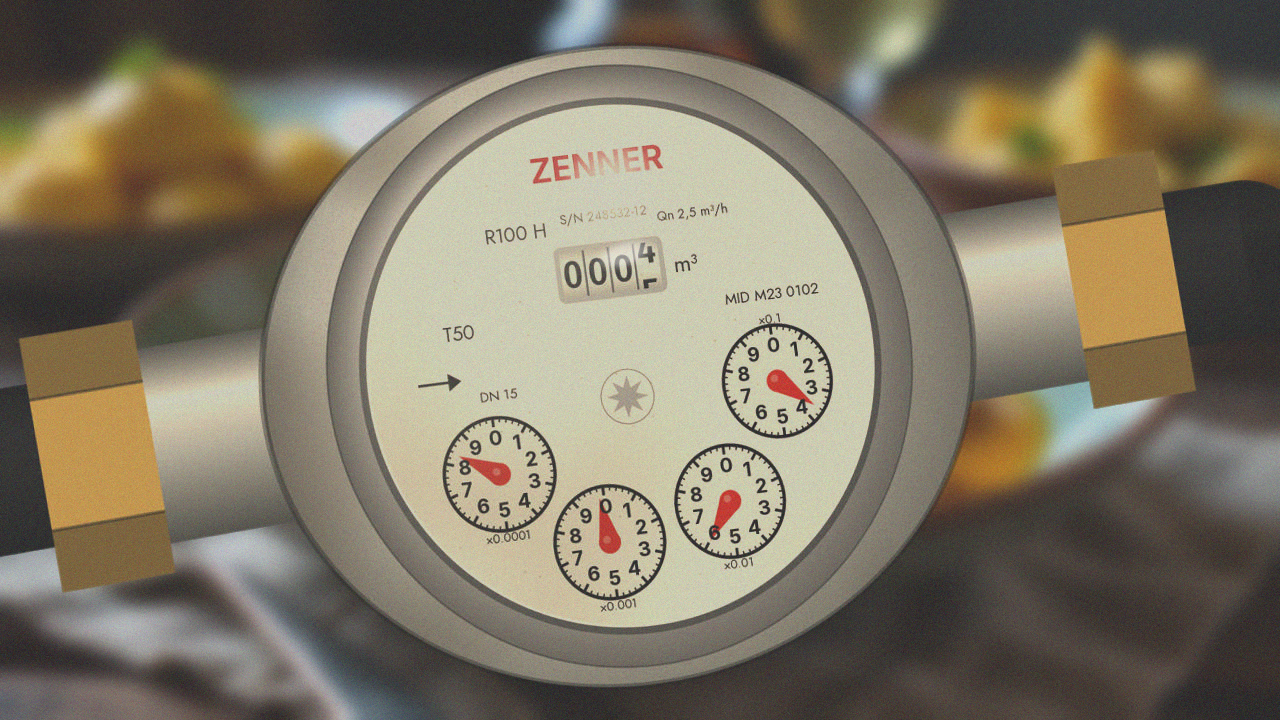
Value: 4.3598 m³
